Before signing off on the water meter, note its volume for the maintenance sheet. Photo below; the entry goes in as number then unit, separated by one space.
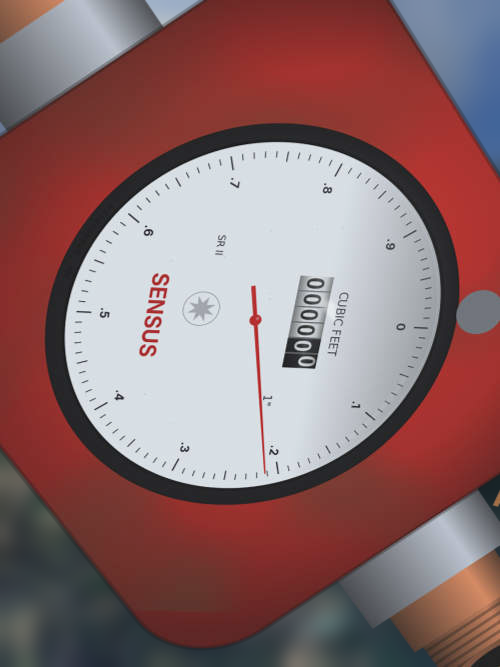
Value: 0.21 ft³
